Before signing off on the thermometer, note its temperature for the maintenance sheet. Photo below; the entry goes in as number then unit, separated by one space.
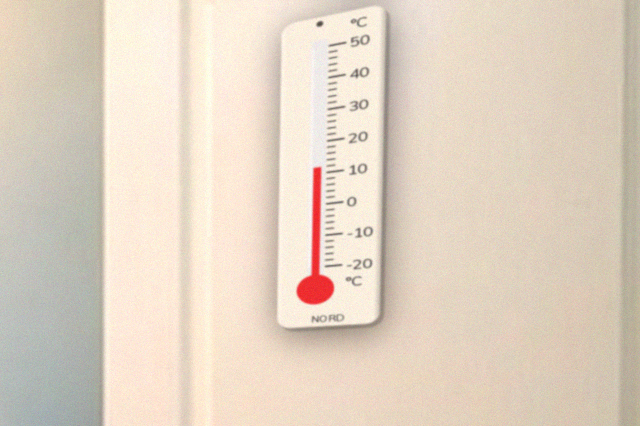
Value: 12 °C
